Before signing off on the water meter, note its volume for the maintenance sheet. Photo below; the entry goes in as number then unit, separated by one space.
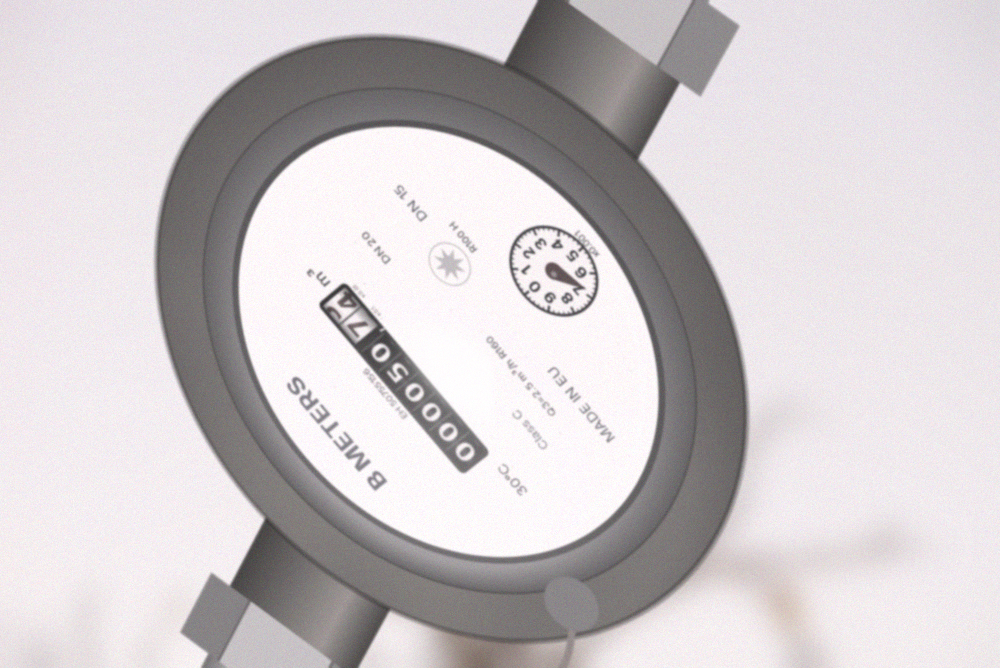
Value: 50.736 m³
